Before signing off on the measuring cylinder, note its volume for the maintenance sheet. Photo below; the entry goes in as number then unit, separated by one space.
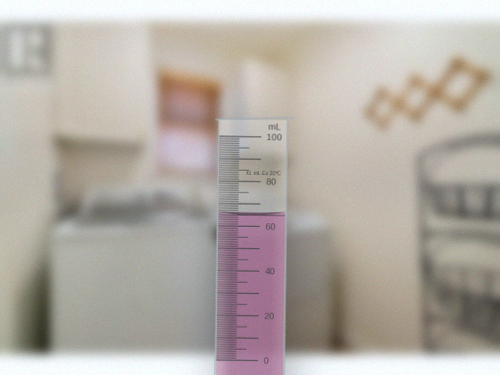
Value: 65 mL
